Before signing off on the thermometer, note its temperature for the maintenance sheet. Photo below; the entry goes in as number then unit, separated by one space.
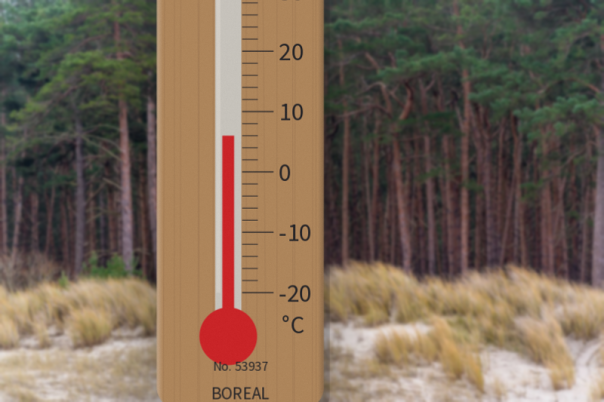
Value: 6 °C
